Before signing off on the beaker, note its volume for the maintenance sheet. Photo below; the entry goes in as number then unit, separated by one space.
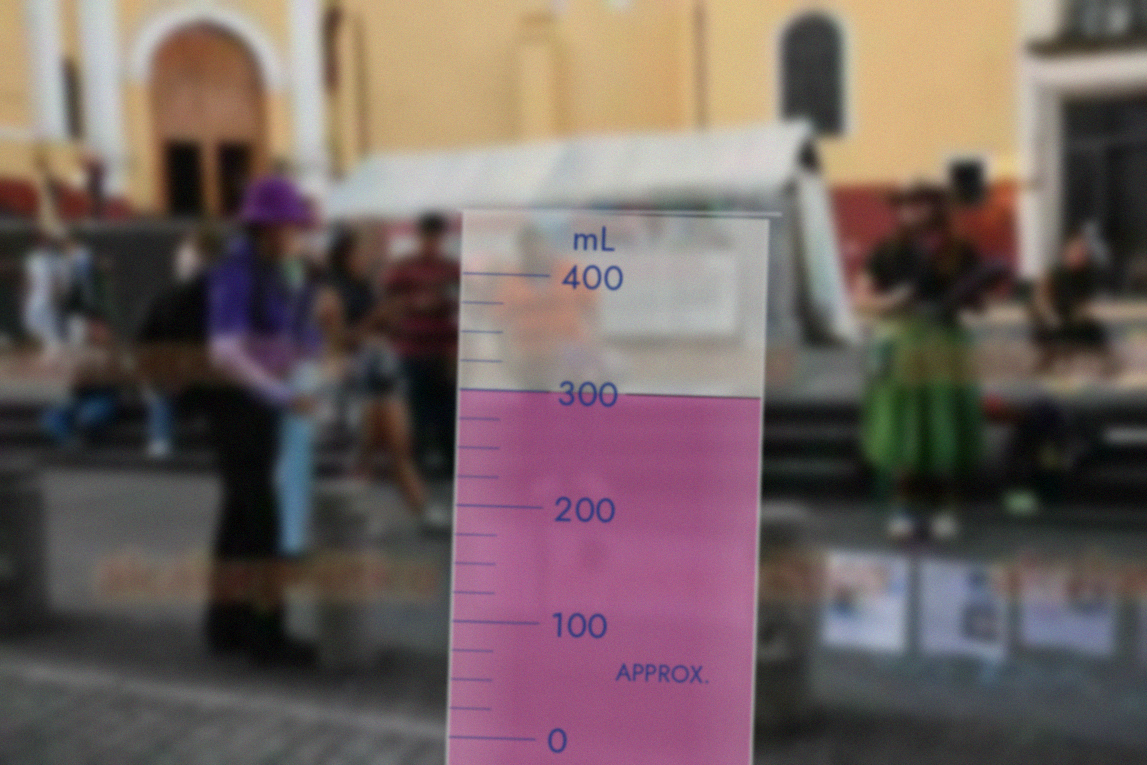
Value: 300 mL
